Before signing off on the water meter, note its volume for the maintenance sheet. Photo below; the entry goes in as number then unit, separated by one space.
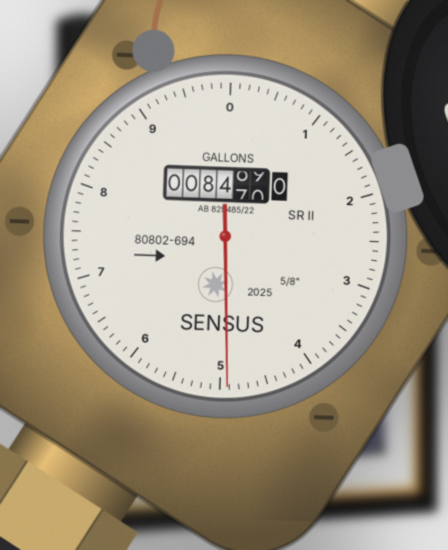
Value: 84694.9 gal
